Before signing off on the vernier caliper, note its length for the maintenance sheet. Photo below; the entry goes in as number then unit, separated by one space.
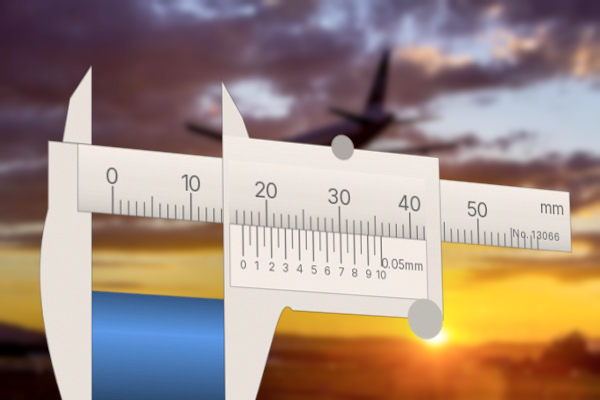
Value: 16.8 mm
